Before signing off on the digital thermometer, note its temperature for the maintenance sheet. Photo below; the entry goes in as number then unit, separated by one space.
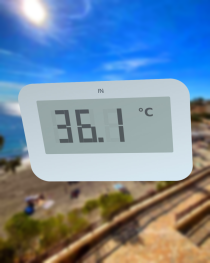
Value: 36.1 °C
